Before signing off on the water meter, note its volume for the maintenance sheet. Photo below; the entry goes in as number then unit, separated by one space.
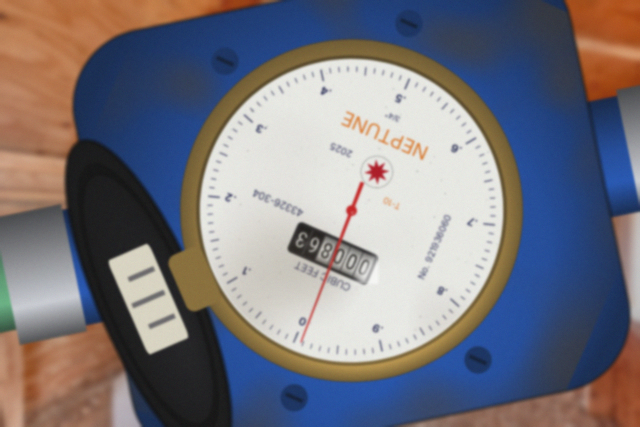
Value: 862.99 ft³
